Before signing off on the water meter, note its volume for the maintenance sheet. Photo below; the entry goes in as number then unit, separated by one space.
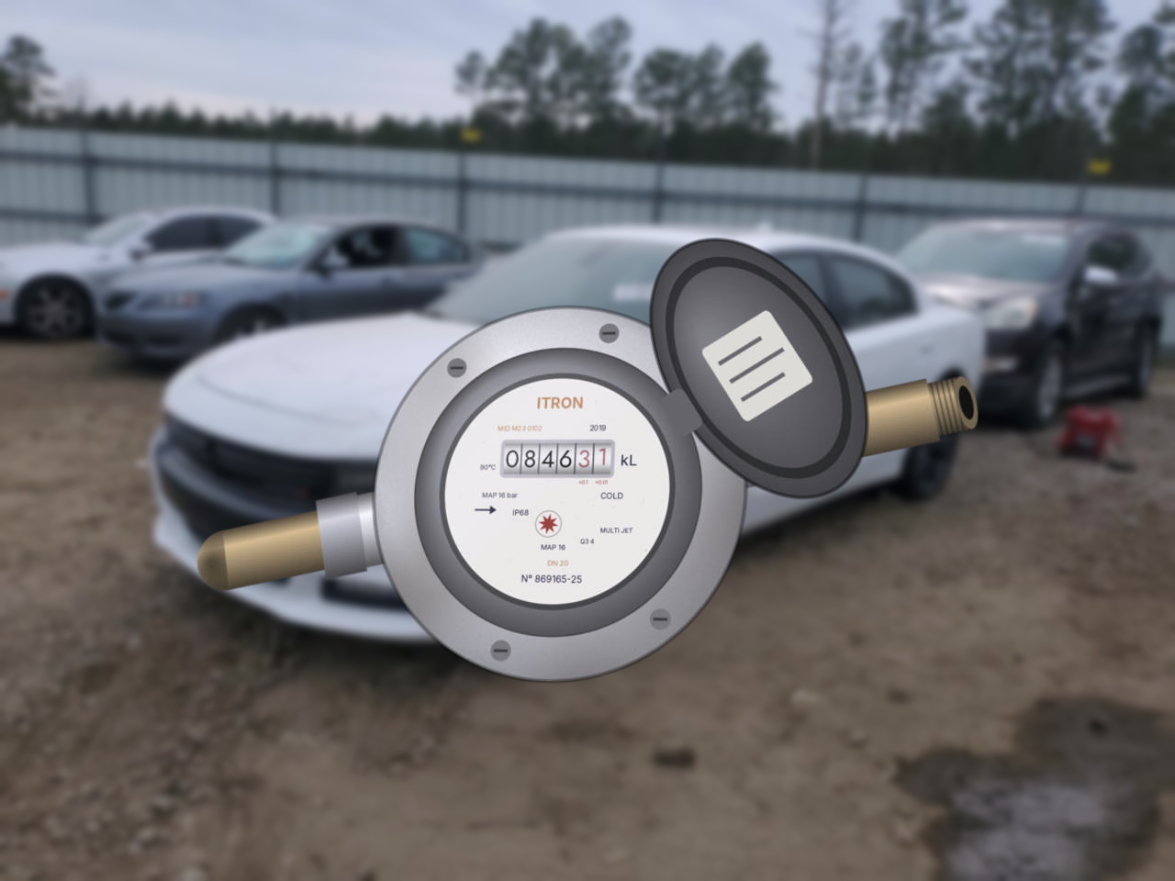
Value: 846.31 kL
